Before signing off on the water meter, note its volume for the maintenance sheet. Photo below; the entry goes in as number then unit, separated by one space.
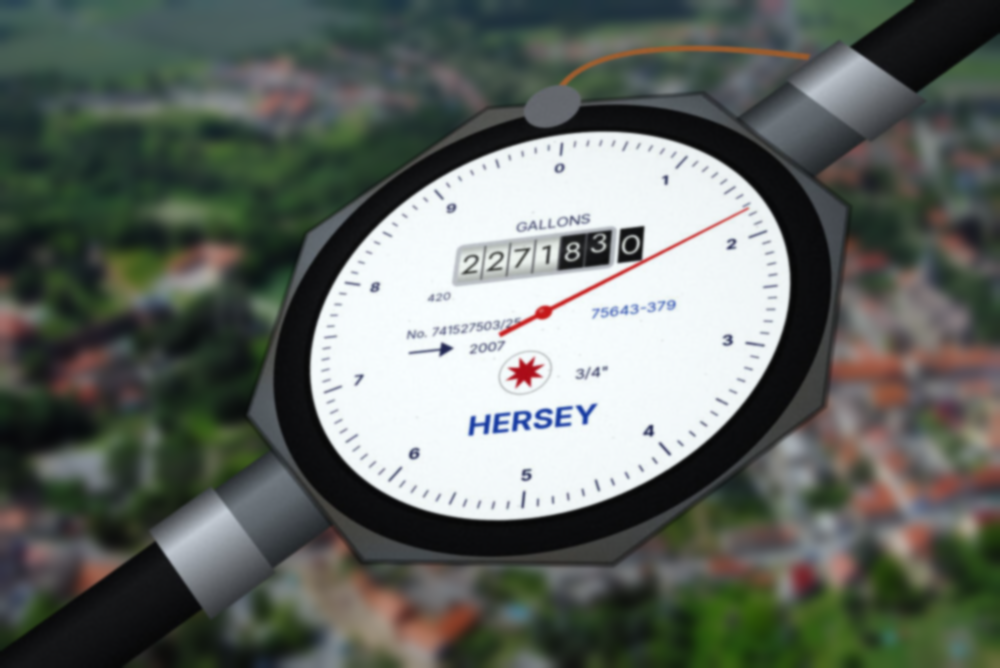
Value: 2271831.7 gal
